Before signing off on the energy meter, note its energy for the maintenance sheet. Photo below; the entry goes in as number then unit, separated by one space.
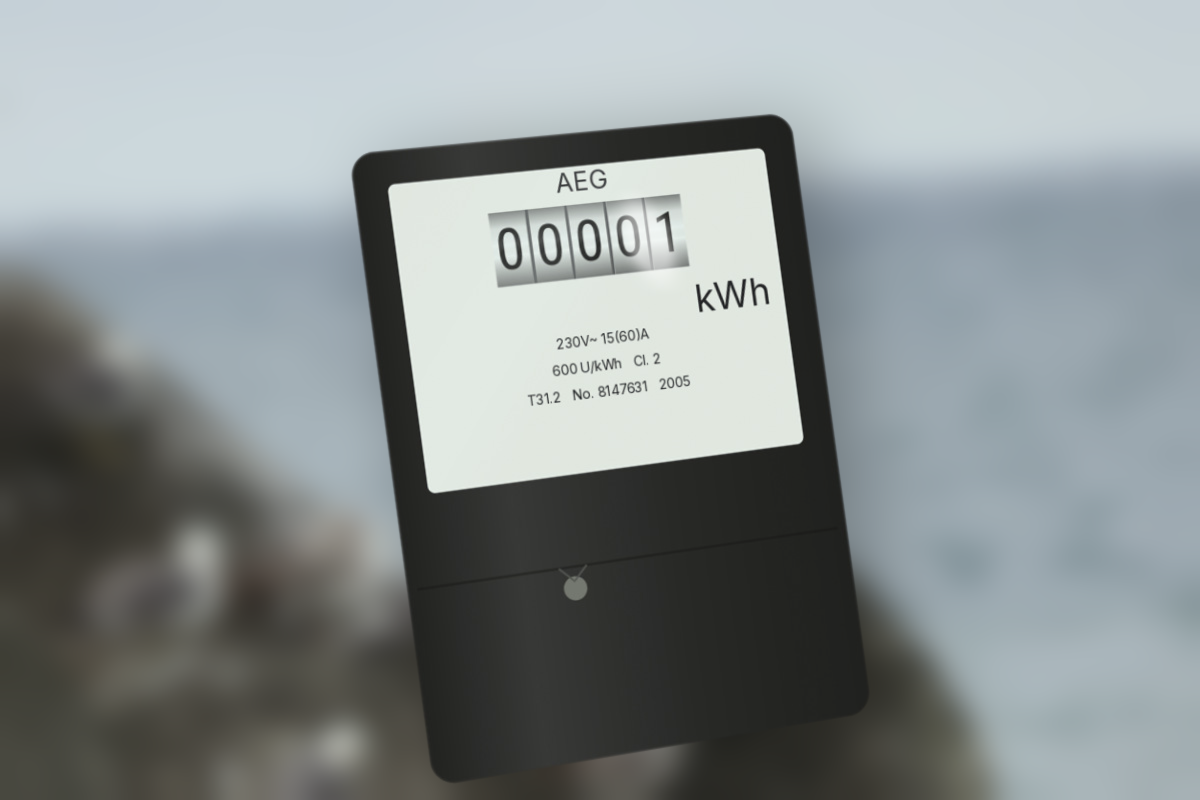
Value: 1 kWh
